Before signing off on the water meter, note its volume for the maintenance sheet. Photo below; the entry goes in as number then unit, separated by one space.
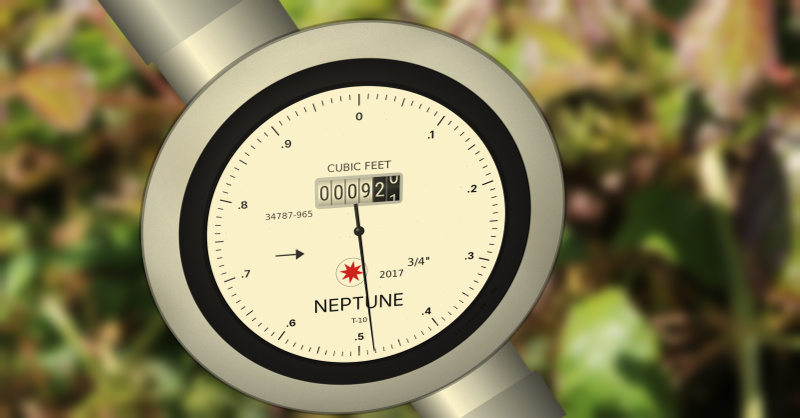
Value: 920.48 ft³
